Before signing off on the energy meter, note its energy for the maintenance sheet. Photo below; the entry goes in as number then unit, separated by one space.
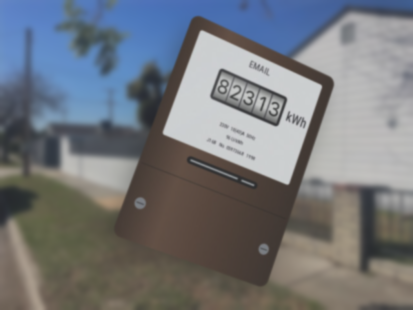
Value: 82313 kWh
